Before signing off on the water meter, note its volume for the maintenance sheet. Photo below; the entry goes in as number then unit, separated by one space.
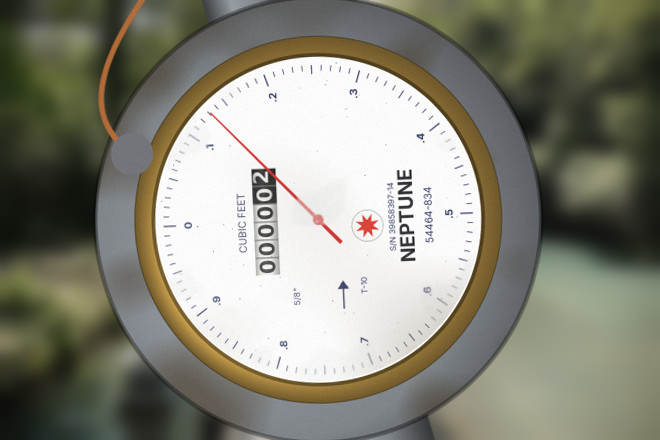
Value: 2.13 ft³
